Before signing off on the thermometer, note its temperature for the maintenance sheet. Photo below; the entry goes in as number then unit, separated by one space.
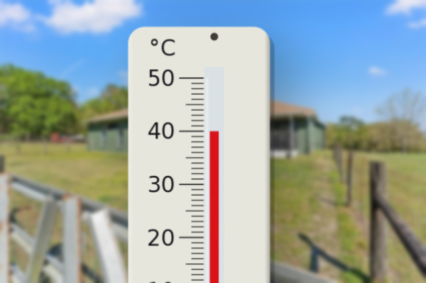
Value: 40 °C
